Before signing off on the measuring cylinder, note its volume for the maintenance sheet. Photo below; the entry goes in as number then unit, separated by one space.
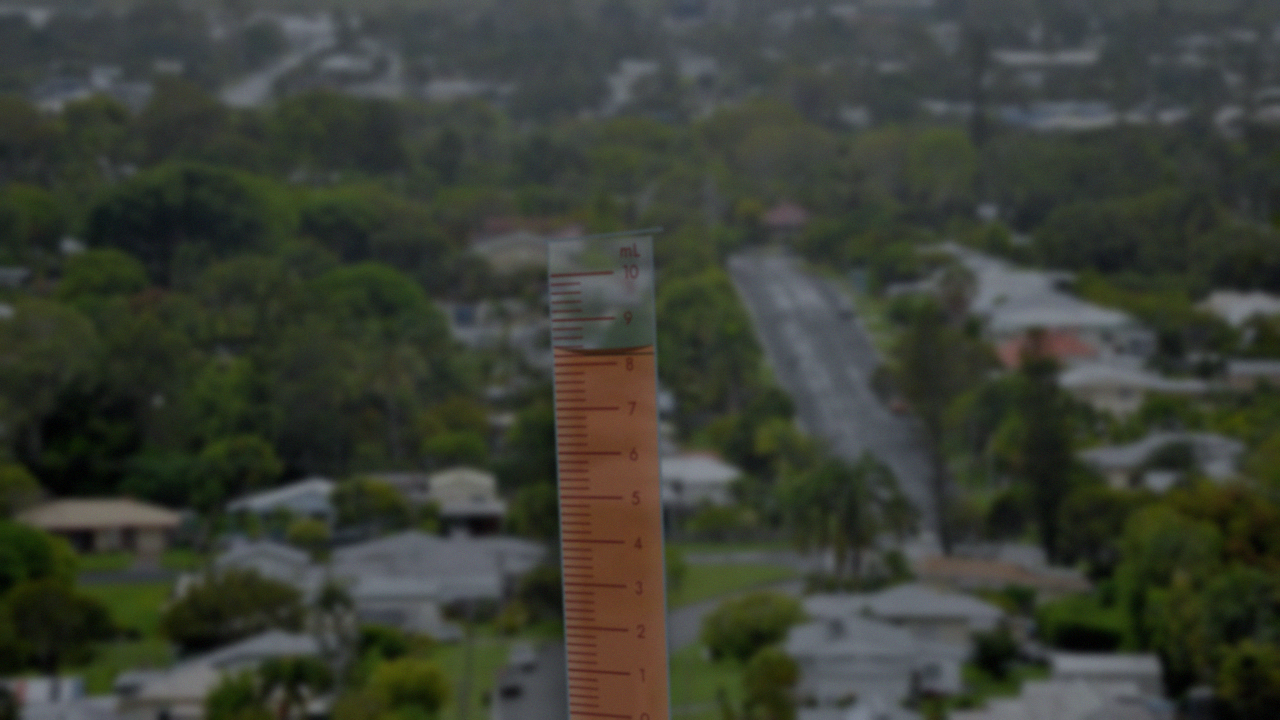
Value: 8.2 mL
